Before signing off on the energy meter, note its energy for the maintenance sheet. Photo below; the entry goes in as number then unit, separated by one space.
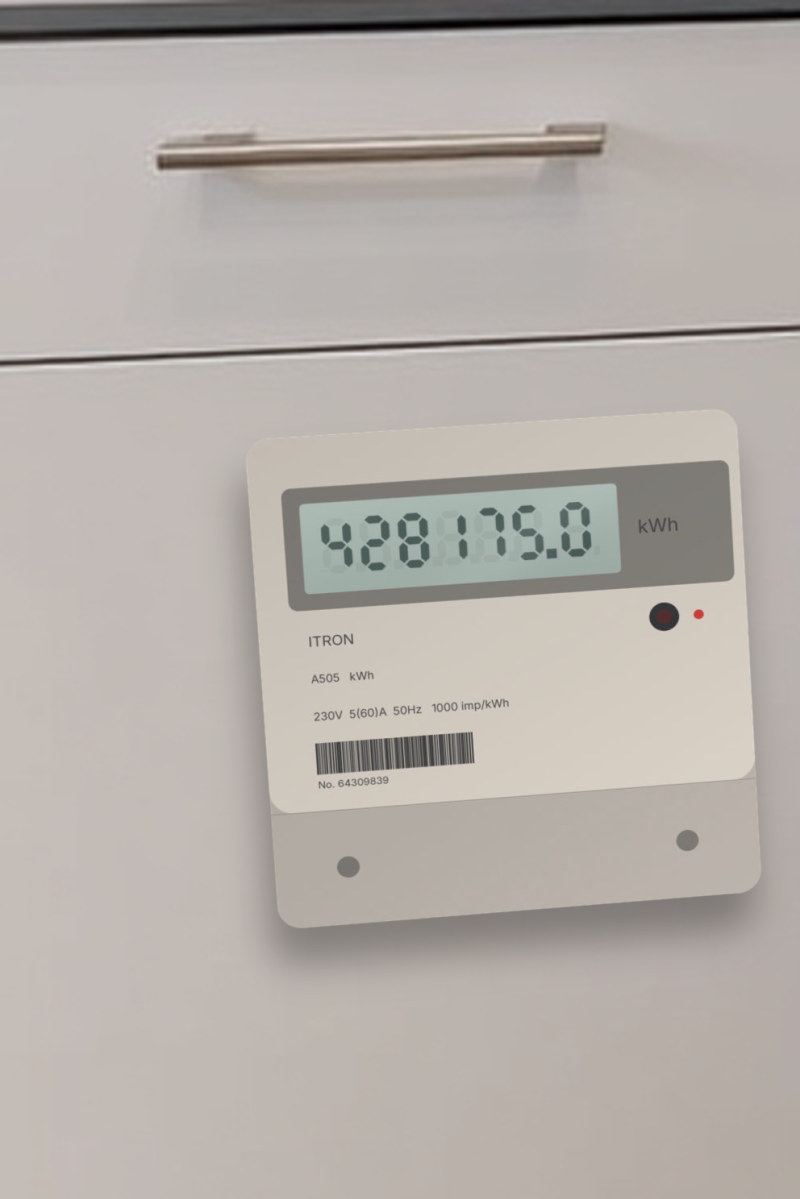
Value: 428175.0 kWh
